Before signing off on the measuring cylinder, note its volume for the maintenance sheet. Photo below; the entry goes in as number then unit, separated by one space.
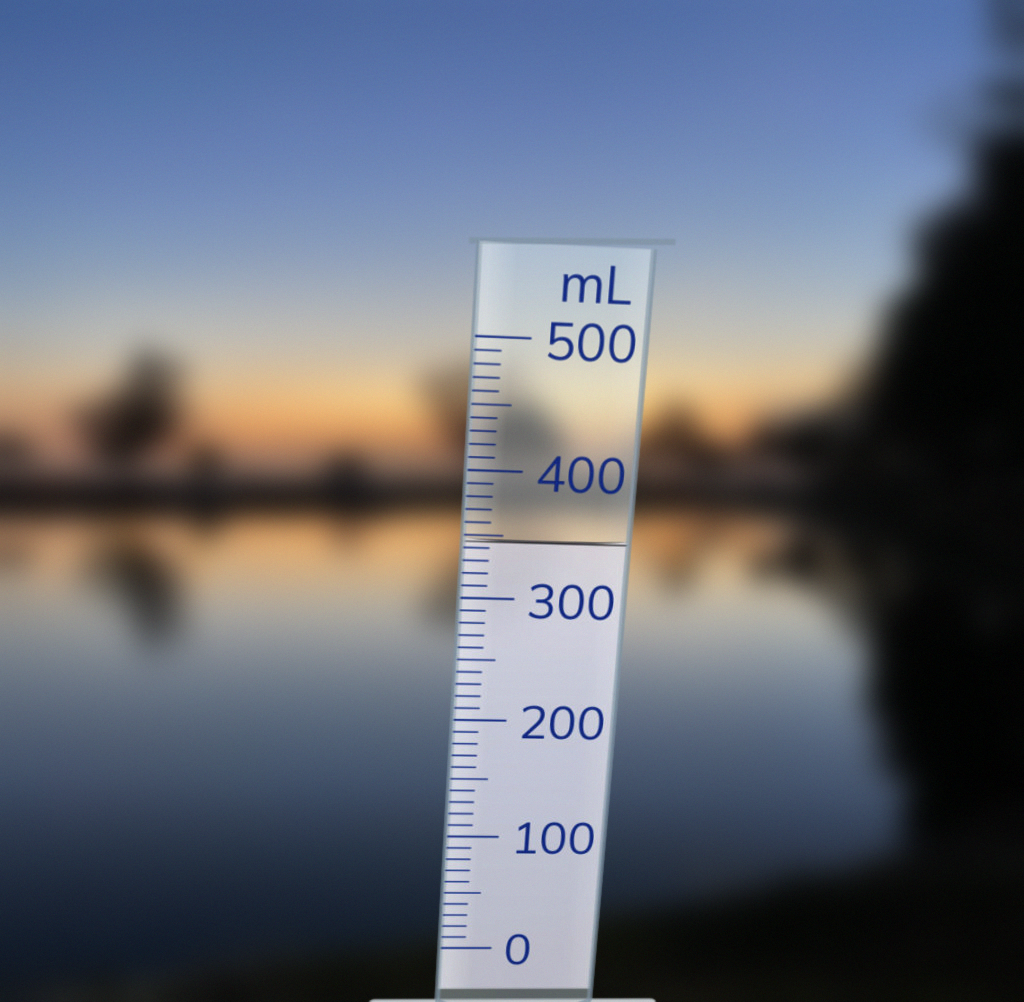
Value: 345 mL
